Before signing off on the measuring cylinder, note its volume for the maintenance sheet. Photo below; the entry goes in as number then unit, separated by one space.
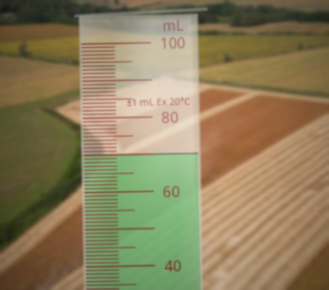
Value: 70 mL
